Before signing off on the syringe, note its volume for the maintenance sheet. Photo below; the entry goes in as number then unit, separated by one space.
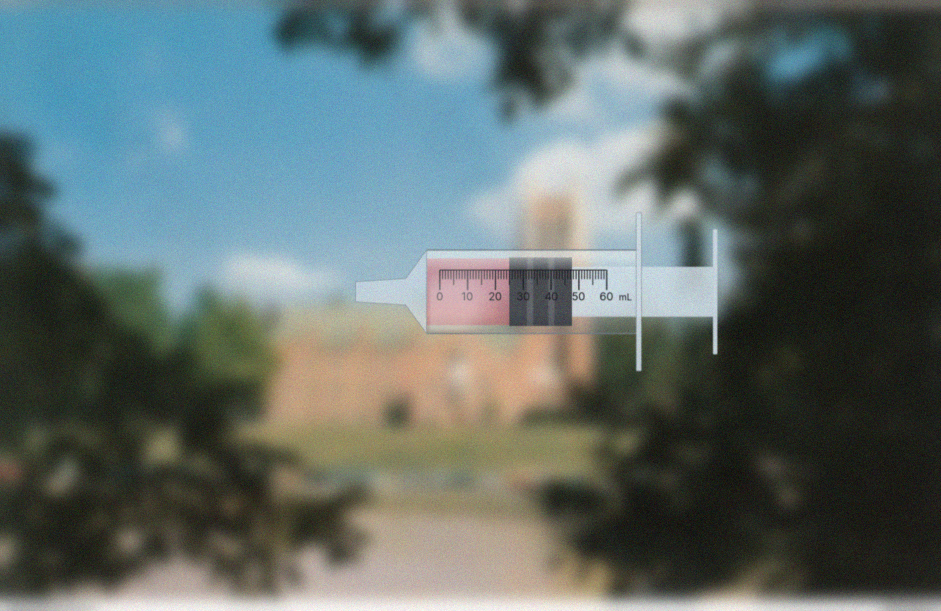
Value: 25 mL
